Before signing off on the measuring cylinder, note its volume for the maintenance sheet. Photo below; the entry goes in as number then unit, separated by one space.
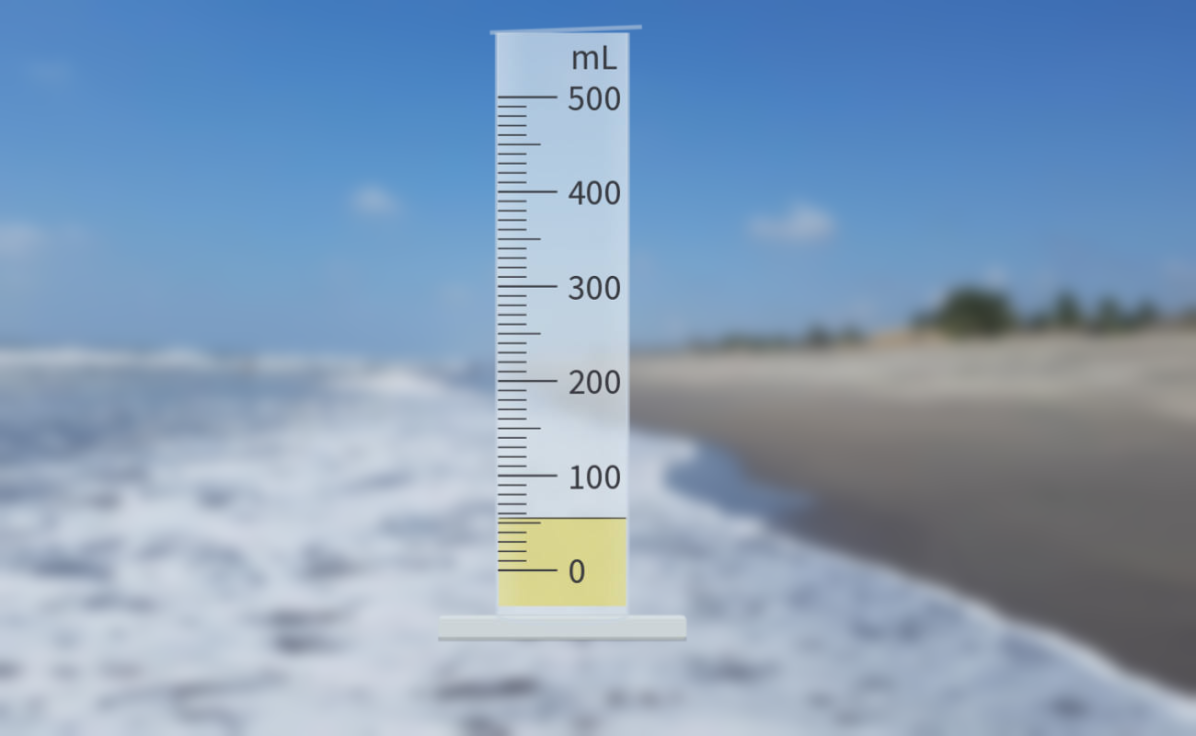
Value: 55 mL
